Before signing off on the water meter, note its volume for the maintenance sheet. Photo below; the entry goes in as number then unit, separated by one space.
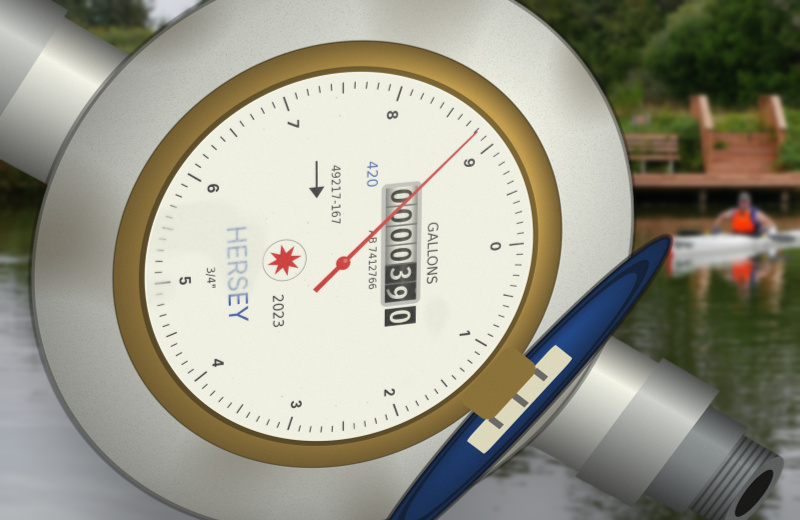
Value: 388.8 gal
